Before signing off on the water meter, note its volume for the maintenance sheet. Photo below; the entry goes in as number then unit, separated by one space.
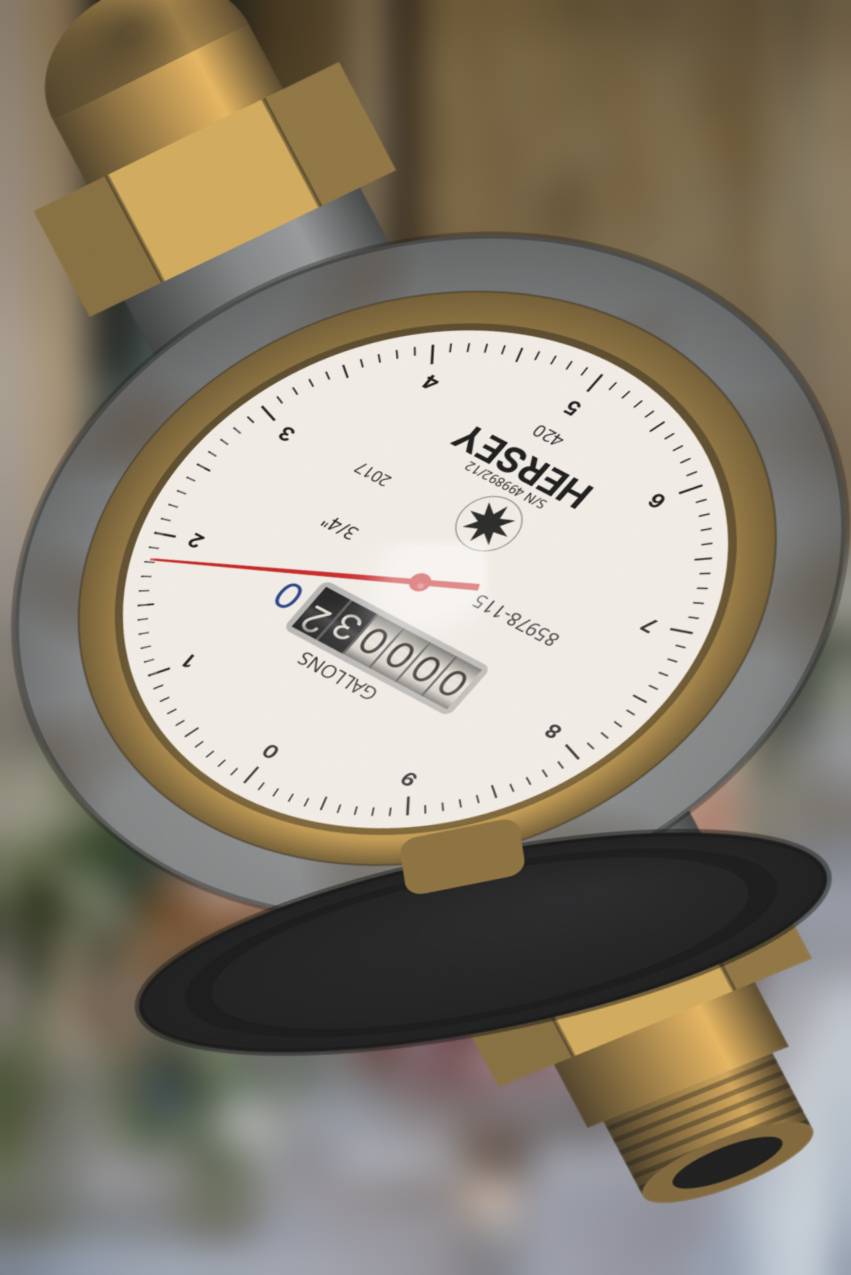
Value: 321.8 gal
